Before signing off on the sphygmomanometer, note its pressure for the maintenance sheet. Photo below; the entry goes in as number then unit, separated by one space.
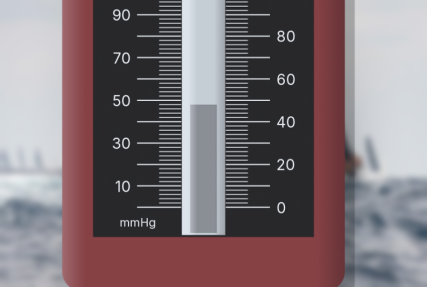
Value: 48 mmHg
